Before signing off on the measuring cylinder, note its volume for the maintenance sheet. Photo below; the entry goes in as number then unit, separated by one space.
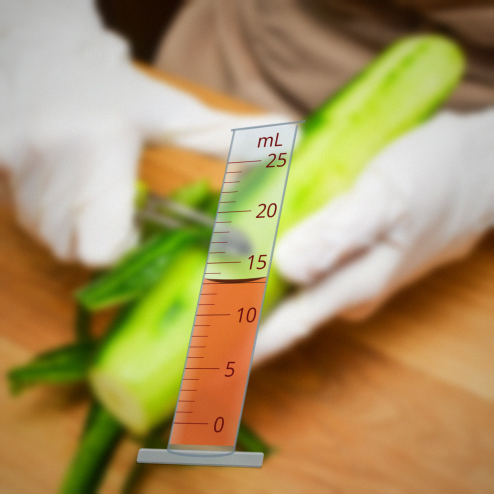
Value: 13 mL
